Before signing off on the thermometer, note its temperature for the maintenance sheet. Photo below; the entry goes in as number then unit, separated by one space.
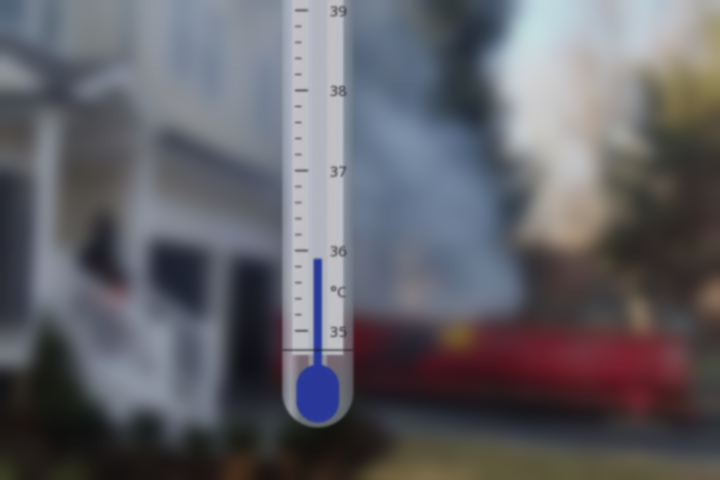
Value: 35.9 °C
